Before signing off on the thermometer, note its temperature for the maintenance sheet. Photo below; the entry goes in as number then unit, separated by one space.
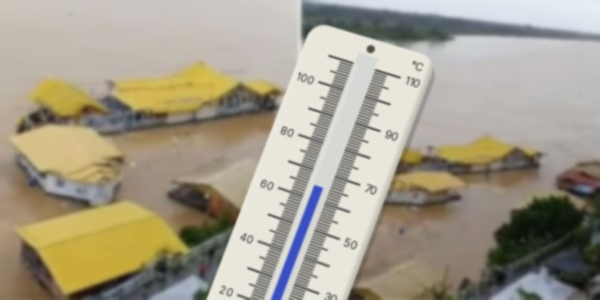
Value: 65 °C
